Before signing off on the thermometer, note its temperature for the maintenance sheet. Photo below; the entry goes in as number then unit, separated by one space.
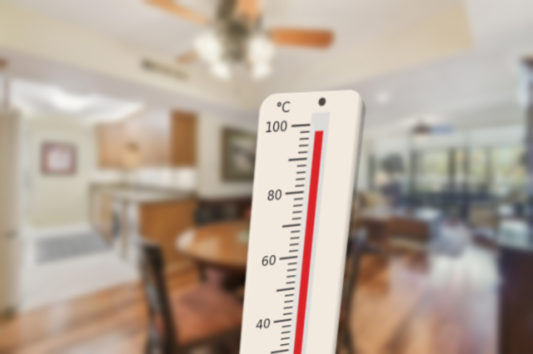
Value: 98 °C
